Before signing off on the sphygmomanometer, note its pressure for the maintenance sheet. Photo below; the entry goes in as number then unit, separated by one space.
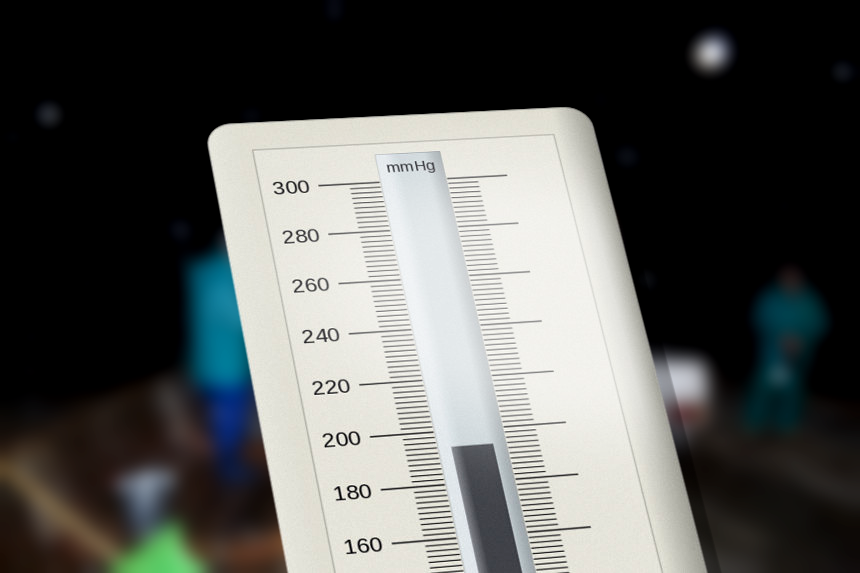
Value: 194 mmHg
